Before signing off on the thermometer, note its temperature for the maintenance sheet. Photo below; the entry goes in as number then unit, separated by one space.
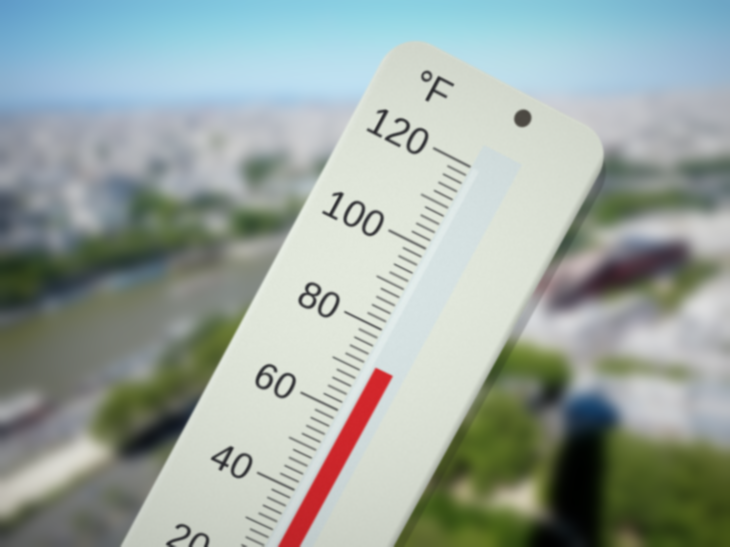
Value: 72 °F
